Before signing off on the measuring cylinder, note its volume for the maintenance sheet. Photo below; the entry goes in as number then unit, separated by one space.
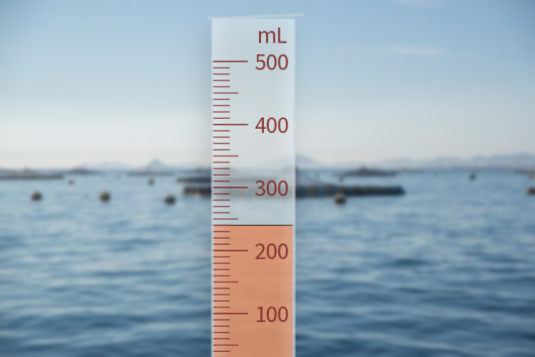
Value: 240 mL
